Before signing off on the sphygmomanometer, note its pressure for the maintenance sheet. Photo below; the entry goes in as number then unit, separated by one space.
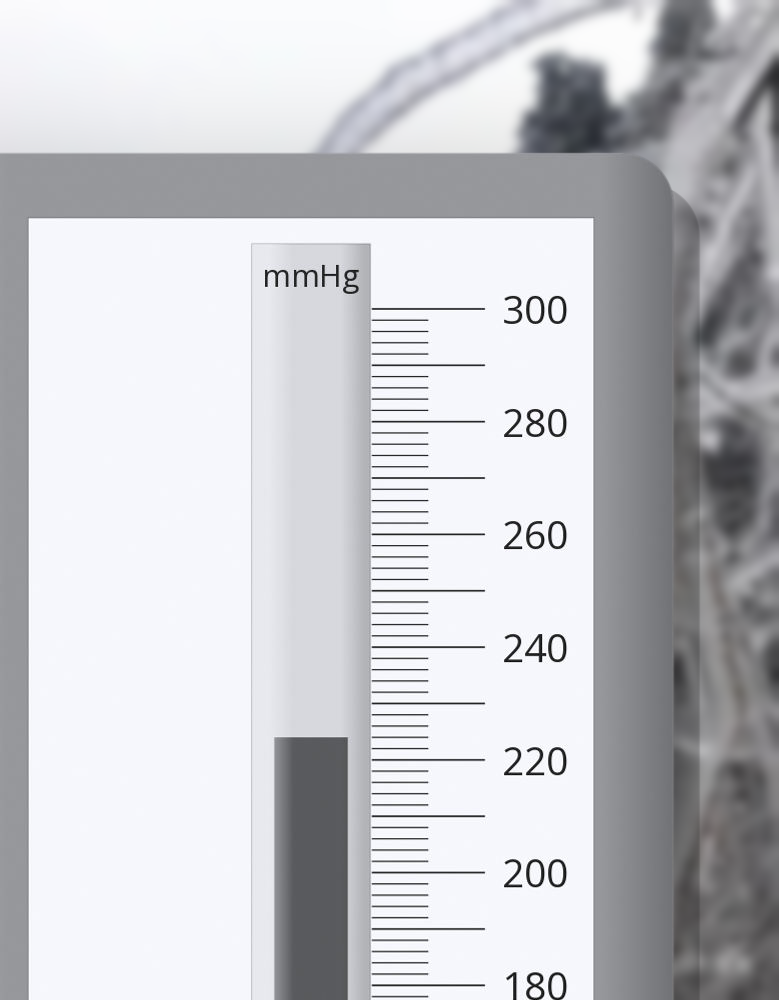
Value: 224 mmHg
